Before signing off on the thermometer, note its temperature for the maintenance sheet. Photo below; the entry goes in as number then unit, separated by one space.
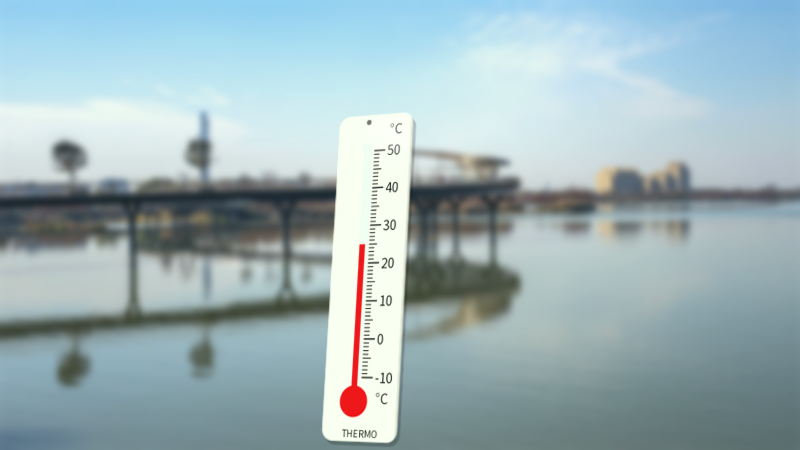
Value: 25 °C
